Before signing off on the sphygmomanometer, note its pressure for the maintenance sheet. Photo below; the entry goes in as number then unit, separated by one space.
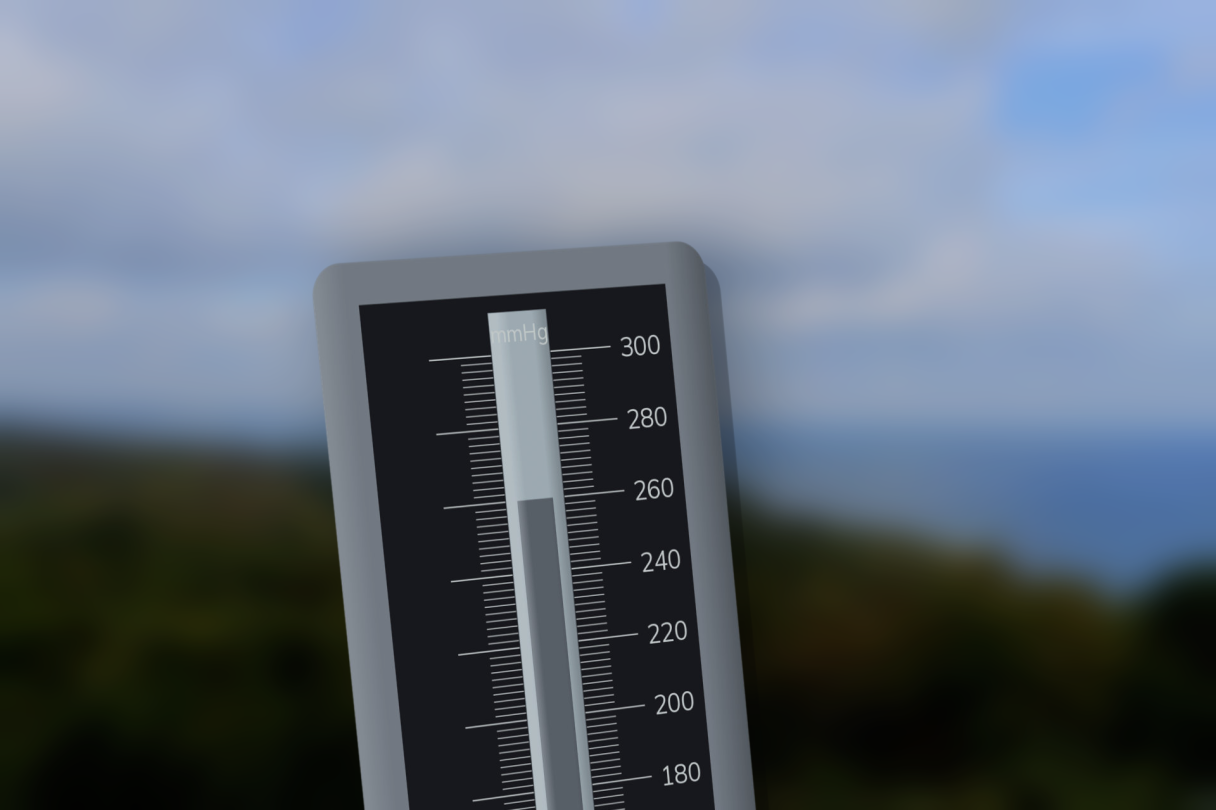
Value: 260 mmHg
